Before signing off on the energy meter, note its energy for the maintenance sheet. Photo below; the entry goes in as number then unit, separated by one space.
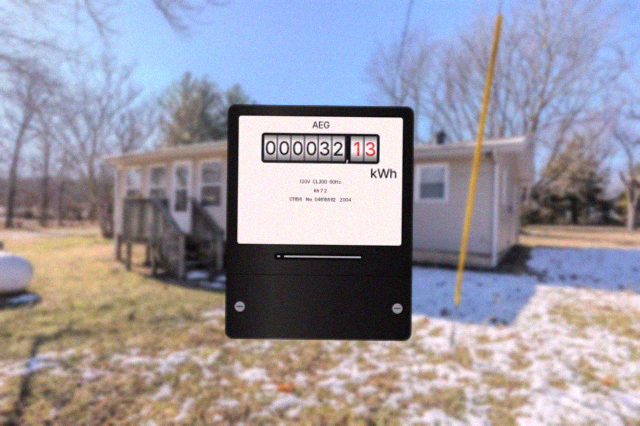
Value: 32.13 kWh
